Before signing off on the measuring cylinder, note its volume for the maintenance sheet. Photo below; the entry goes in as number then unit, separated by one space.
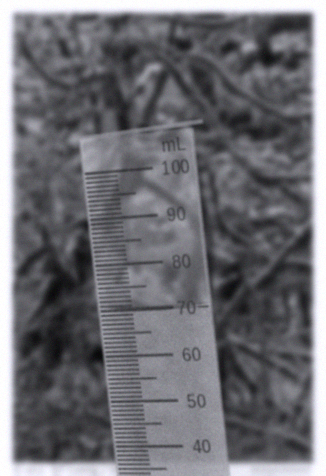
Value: 70 mL
